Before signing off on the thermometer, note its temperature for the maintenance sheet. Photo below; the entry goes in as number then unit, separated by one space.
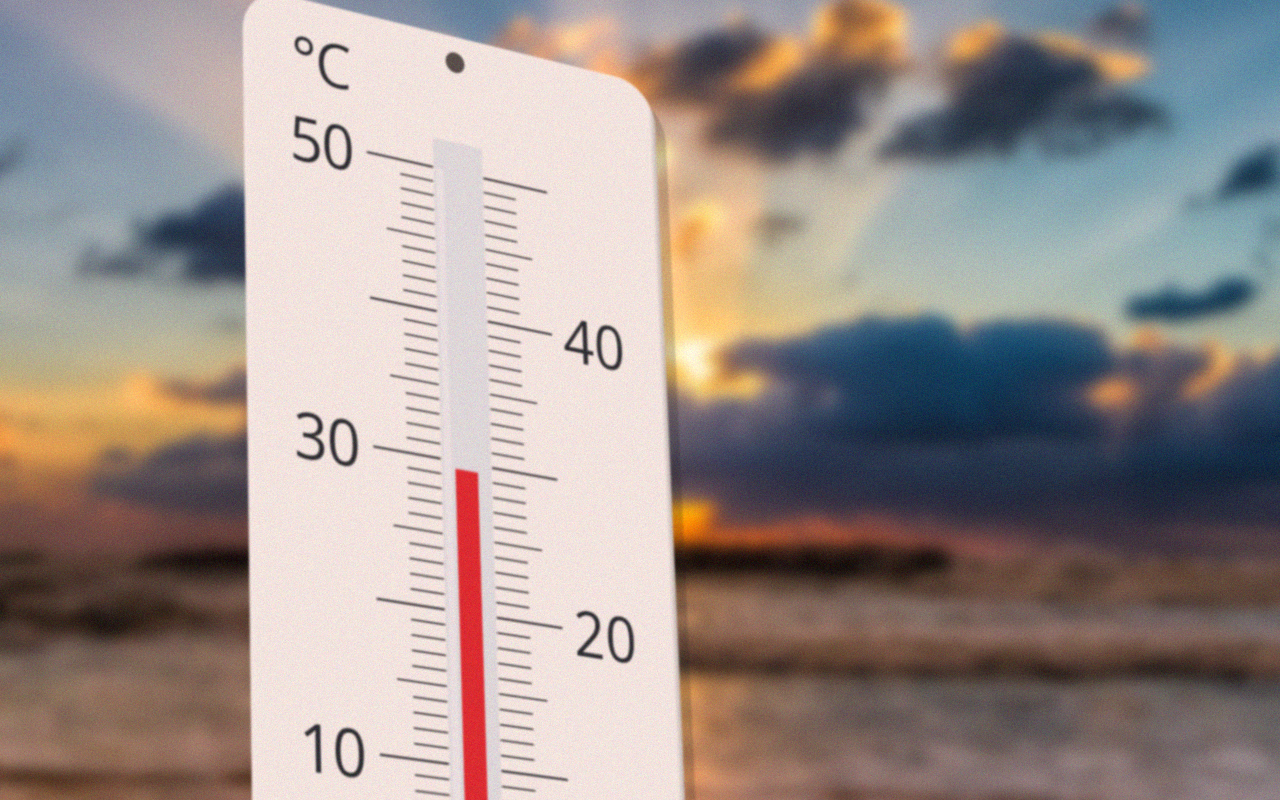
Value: 29.5 °C
